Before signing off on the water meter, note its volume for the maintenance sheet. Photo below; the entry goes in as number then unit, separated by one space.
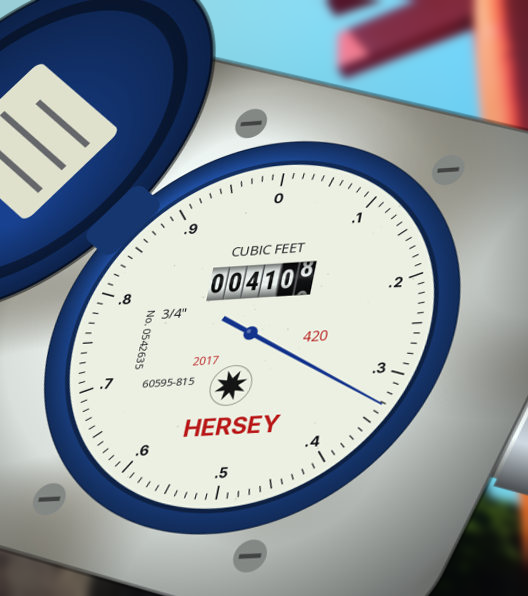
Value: 4108.33 ft³
